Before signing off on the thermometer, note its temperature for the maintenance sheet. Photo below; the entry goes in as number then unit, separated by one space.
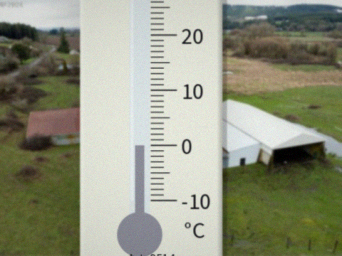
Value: 0 °C
